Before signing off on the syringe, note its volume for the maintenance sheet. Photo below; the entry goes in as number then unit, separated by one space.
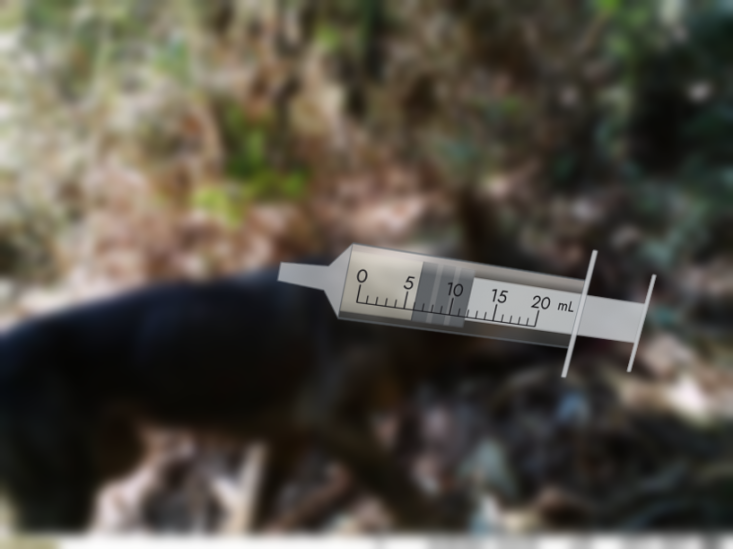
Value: 6 mL
